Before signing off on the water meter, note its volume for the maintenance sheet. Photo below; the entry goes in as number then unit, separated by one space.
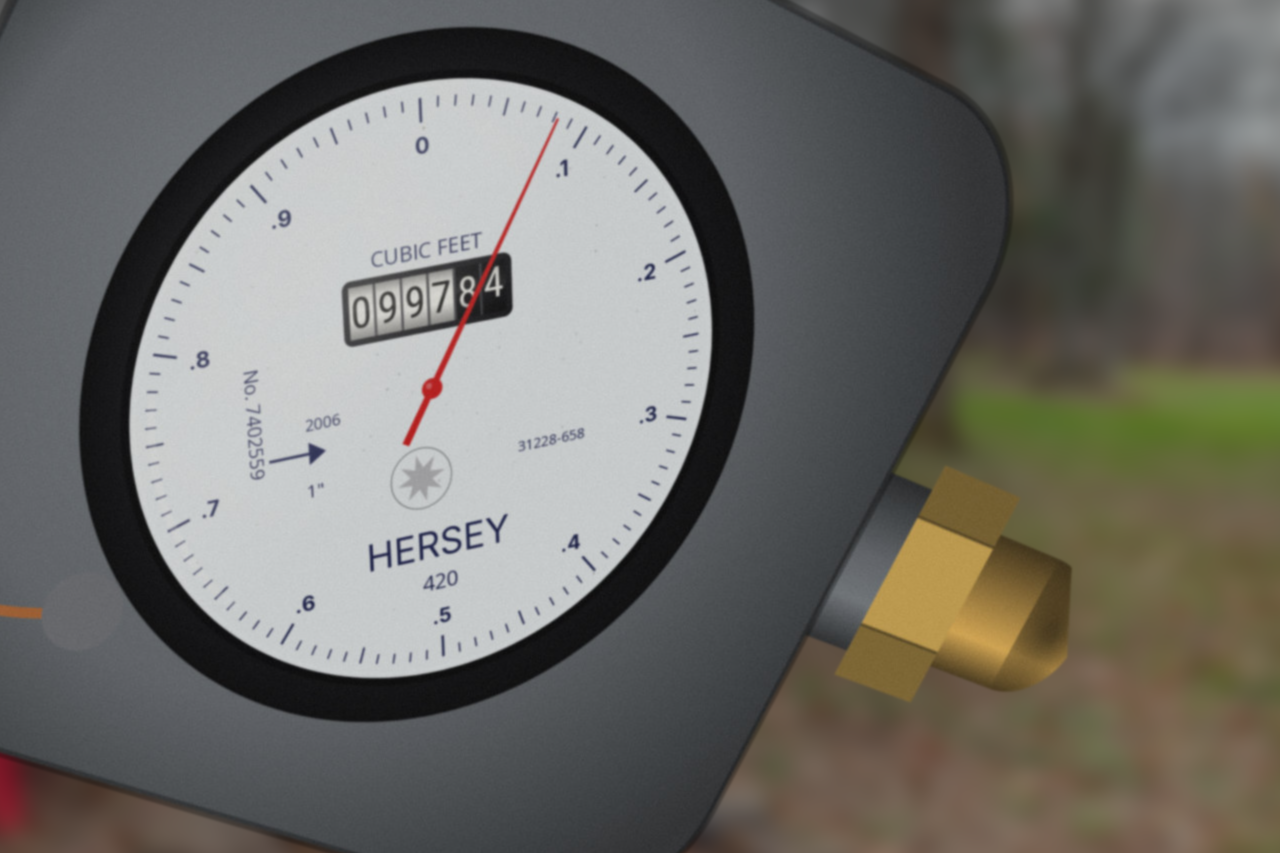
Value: 99784.08 ft³
